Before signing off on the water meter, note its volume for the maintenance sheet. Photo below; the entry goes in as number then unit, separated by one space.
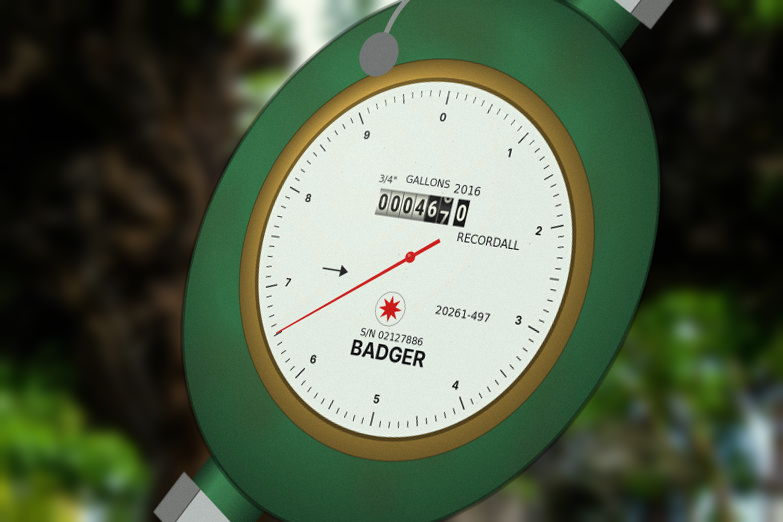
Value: 4666.5 gal
